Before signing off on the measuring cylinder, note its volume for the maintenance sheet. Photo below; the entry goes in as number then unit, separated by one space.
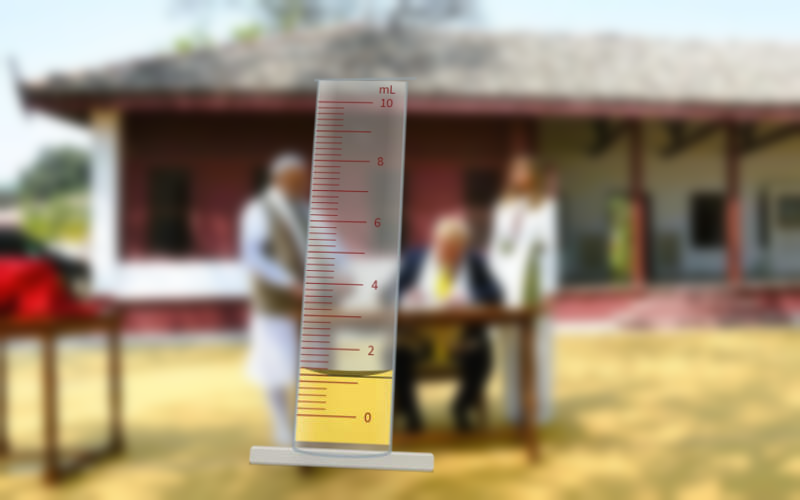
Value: 1.2 mL
